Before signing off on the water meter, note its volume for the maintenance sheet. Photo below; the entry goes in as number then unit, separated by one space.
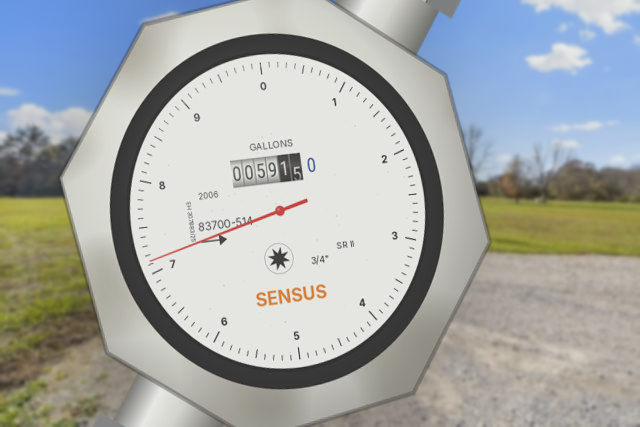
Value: 59147.1 gal
